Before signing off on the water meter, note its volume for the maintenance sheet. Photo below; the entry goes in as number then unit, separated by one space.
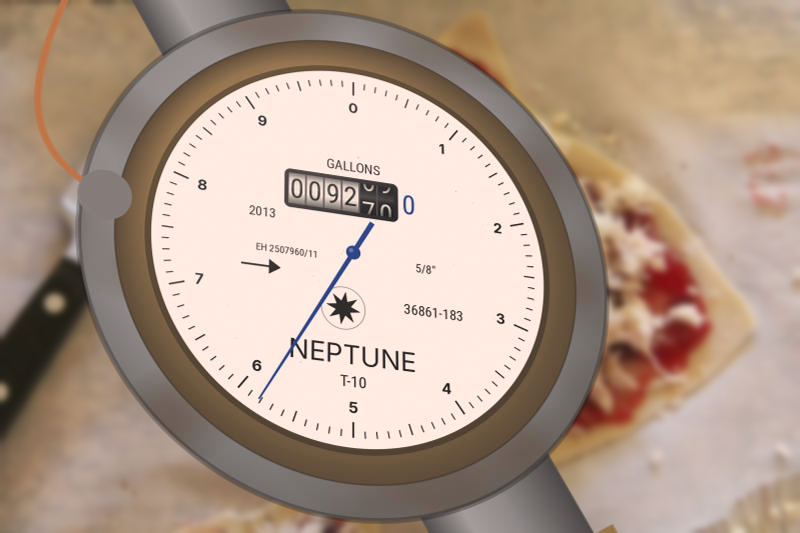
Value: 92695.8 gal
